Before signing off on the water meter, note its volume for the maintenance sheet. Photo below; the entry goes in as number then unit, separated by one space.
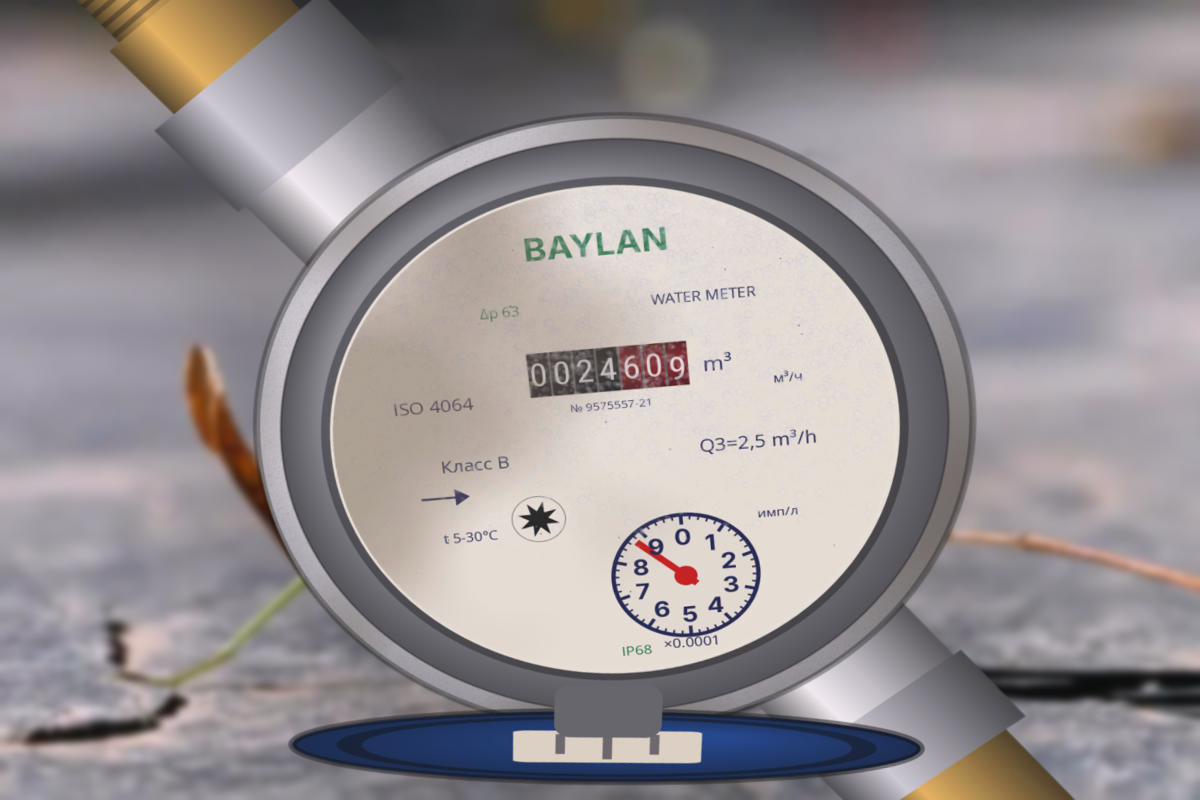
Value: 24.6088 m³
